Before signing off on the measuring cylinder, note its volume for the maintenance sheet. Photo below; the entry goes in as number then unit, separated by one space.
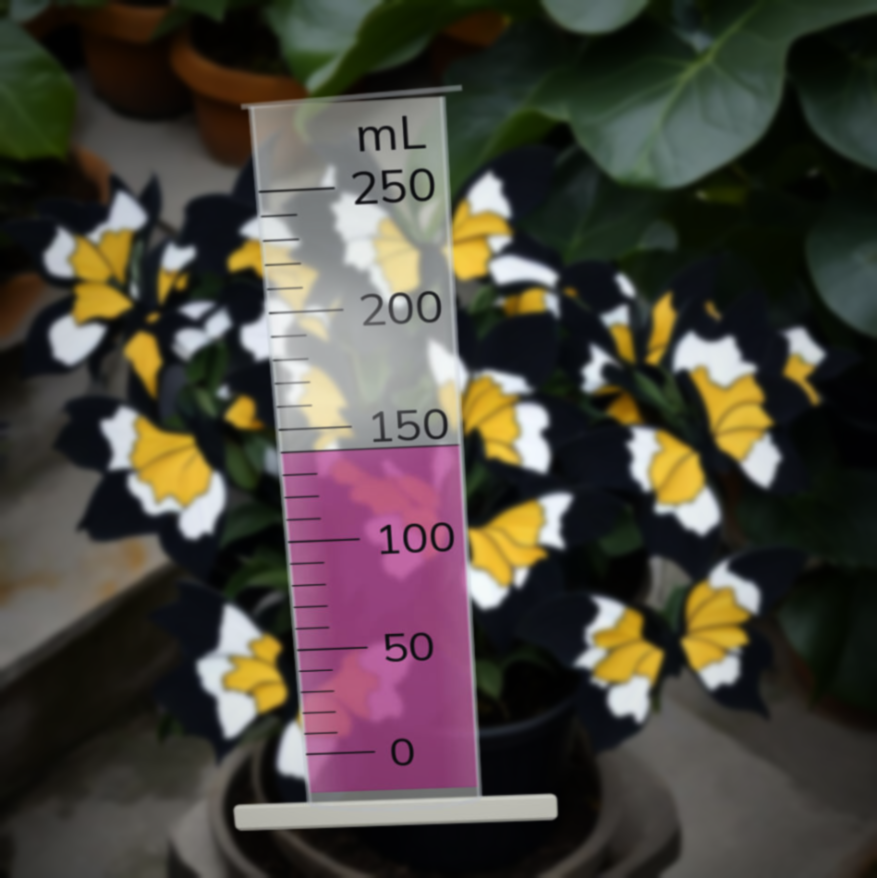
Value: 140 mL
